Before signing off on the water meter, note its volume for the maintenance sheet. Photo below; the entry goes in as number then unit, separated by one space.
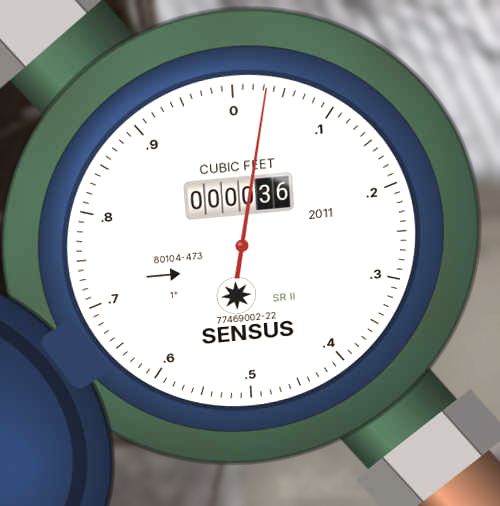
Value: 36.03 ft³
